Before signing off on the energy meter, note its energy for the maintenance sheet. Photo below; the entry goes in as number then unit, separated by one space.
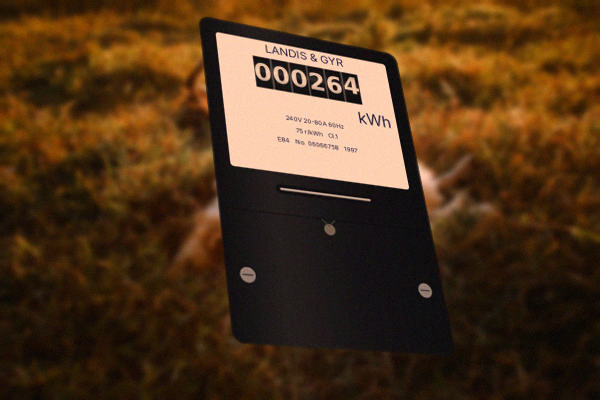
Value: 264 kWh
